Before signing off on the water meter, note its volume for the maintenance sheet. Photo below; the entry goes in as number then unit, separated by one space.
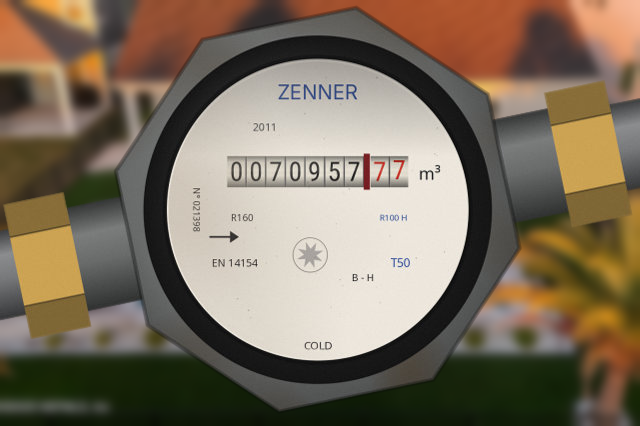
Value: 70957.77 m³
